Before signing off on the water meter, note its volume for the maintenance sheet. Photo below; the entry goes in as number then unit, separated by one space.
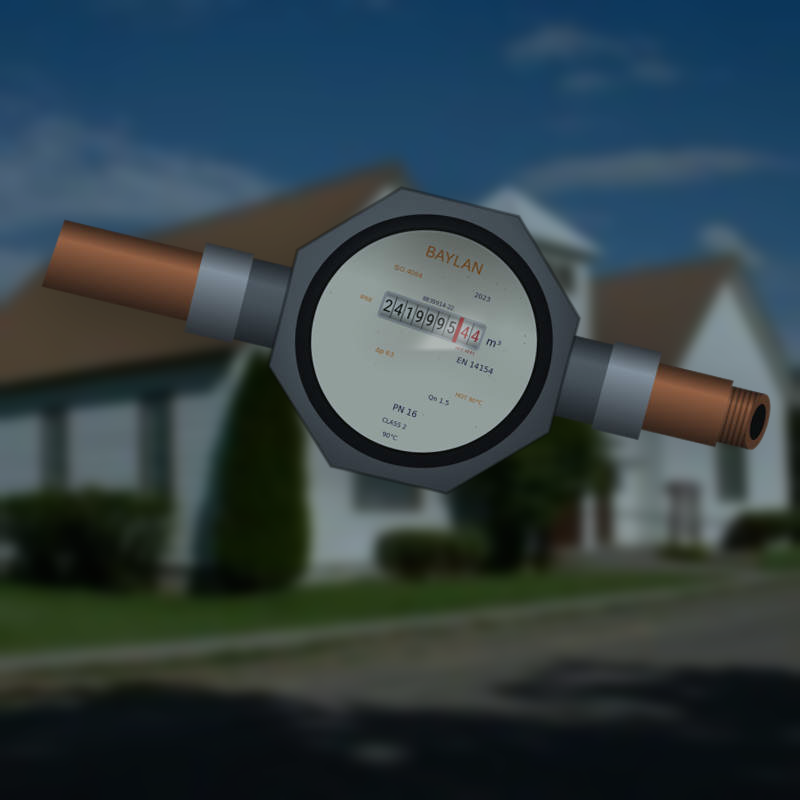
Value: 2419995.44 m³
